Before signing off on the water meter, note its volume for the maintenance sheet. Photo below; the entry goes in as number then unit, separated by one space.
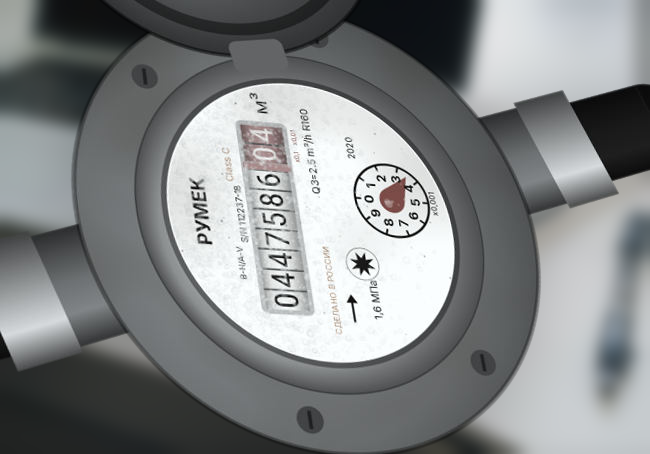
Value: 447586.043 m³
